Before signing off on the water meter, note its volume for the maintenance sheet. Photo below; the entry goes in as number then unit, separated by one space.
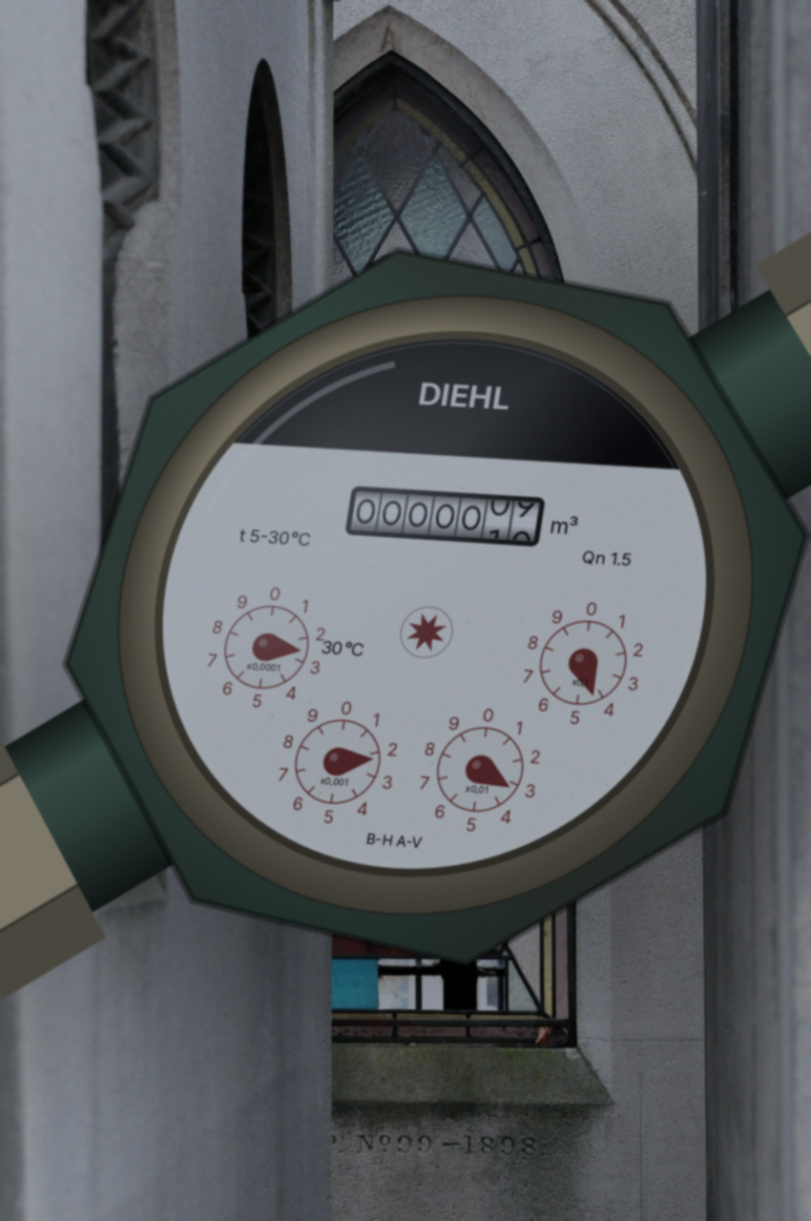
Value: 9.4322 m³
